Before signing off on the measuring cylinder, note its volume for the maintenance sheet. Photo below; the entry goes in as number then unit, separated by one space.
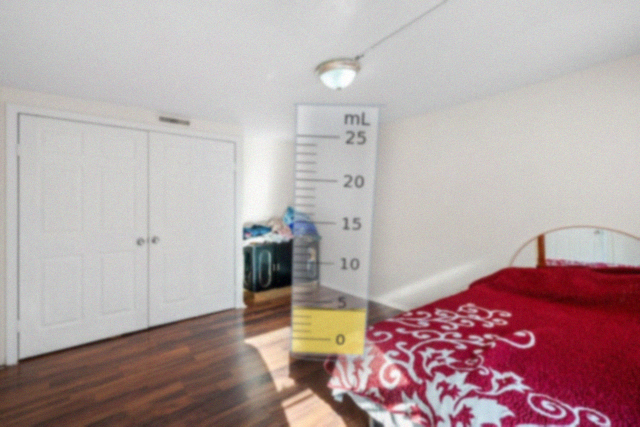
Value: 4 mL
